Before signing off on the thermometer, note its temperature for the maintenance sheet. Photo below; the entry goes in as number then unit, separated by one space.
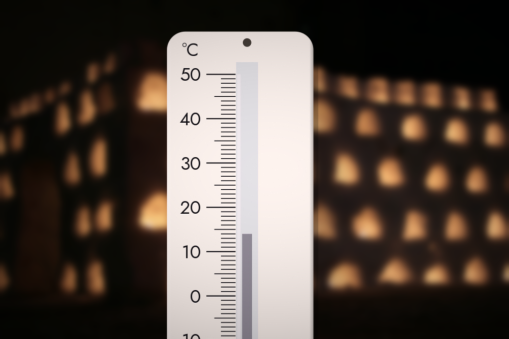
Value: 14 °C
